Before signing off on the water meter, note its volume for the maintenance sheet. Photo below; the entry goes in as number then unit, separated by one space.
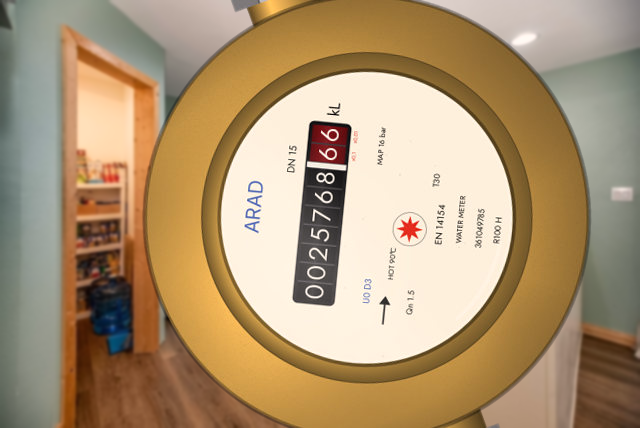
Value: 25768.66 kL
